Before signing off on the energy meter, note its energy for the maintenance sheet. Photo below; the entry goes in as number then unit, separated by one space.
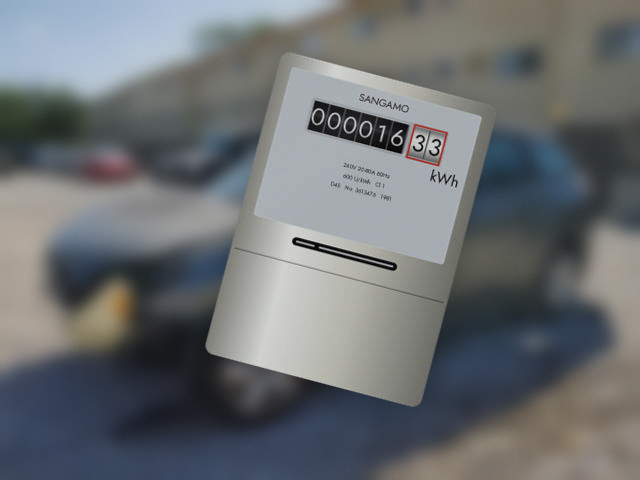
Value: 16.33 kWh
